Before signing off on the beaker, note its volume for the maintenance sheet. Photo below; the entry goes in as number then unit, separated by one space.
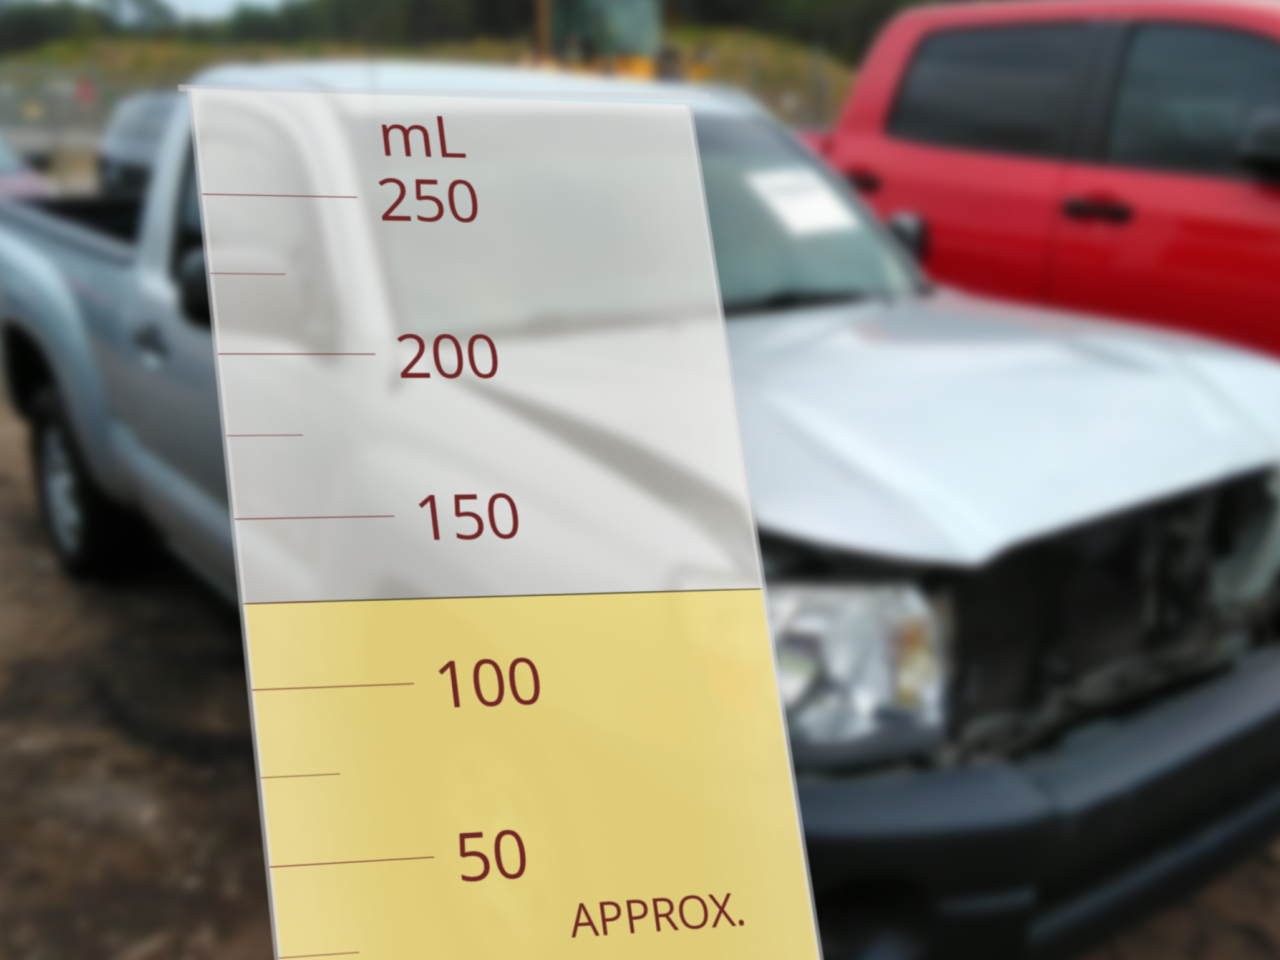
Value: 125 mL
